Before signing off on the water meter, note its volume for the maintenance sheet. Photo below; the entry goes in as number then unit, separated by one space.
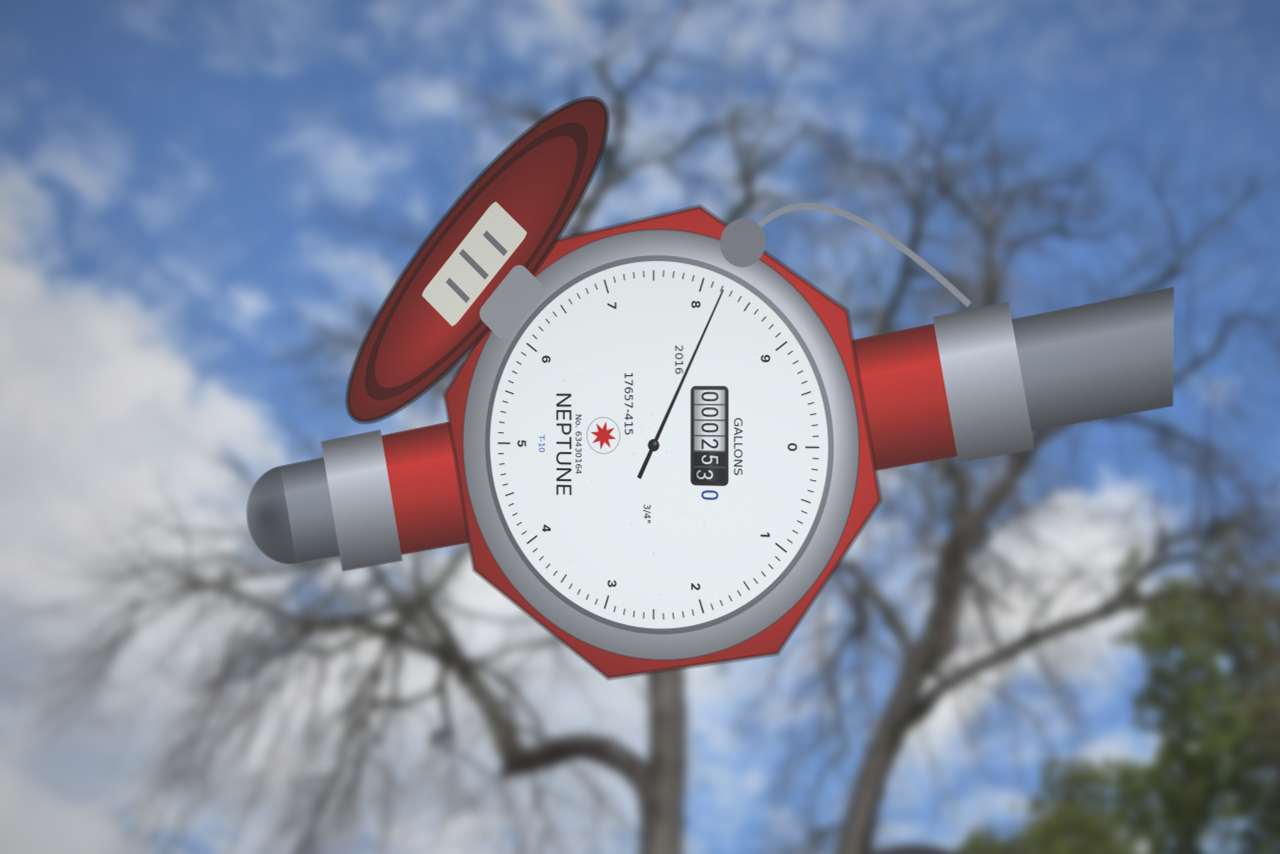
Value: 2528.2 gal
